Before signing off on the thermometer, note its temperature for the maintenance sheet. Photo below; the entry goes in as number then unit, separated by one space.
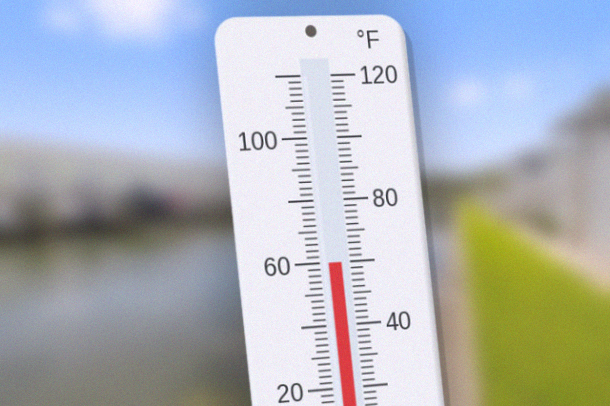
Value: 60 °F
